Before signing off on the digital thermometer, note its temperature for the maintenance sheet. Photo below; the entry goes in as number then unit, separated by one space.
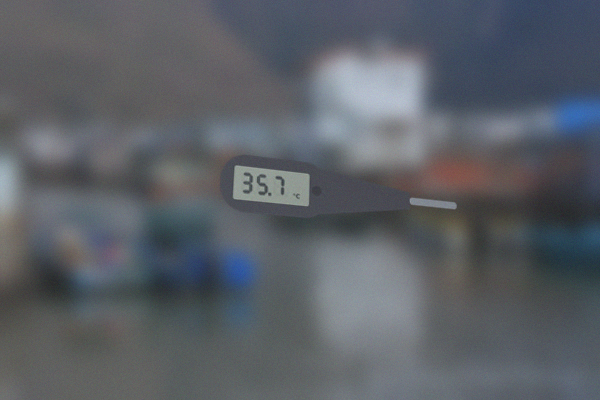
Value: 35.7 °C
